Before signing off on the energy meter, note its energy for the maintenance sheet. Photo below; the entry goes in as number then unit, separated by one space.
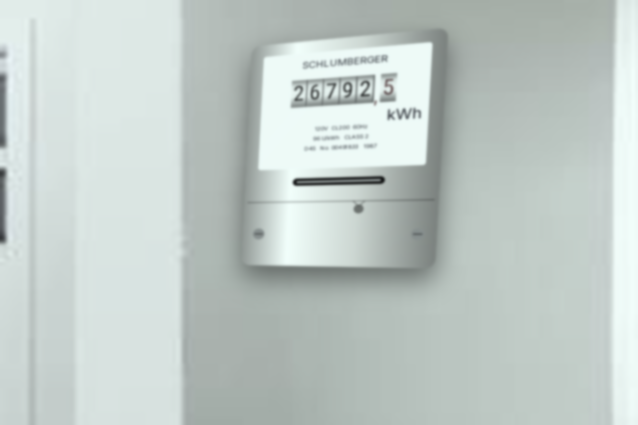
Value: 26792.5 kWh
